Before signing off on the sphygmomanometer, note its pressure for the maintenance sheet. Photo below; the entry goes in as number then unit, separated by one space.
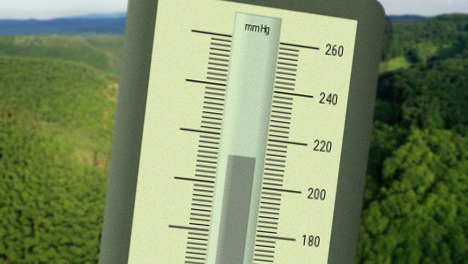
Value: 212 mmHg
